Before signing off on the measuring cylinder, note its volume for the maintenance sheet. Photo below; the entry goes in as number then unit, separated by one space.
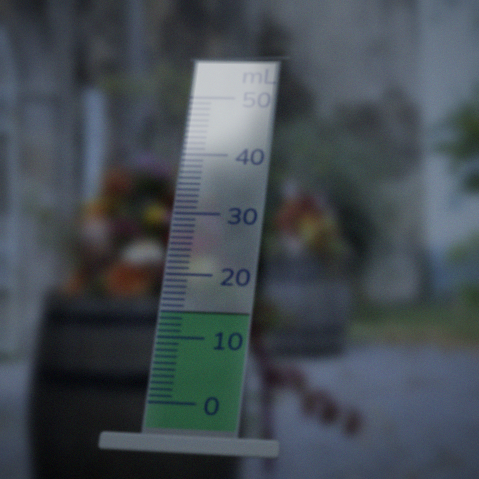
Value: 14 mL
